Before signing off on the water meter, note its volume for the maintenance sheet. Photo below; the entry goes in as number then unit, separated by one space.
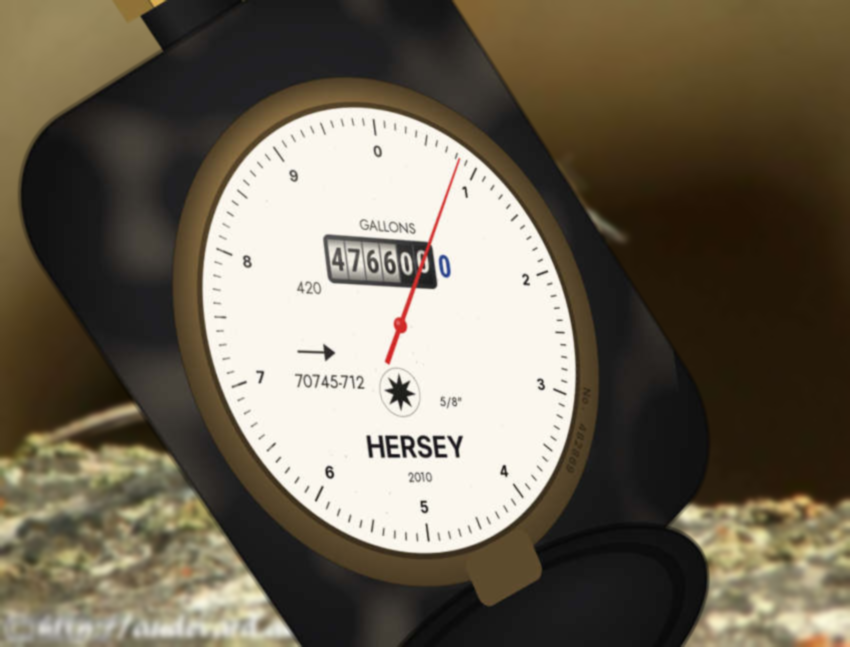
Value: 4766000.8 gal
